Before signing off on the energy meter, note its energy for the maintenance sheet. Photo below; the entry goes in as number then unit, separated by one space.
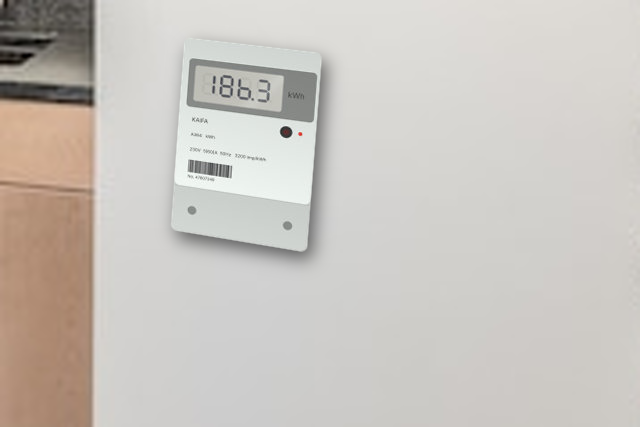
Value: 186.3 kWh
